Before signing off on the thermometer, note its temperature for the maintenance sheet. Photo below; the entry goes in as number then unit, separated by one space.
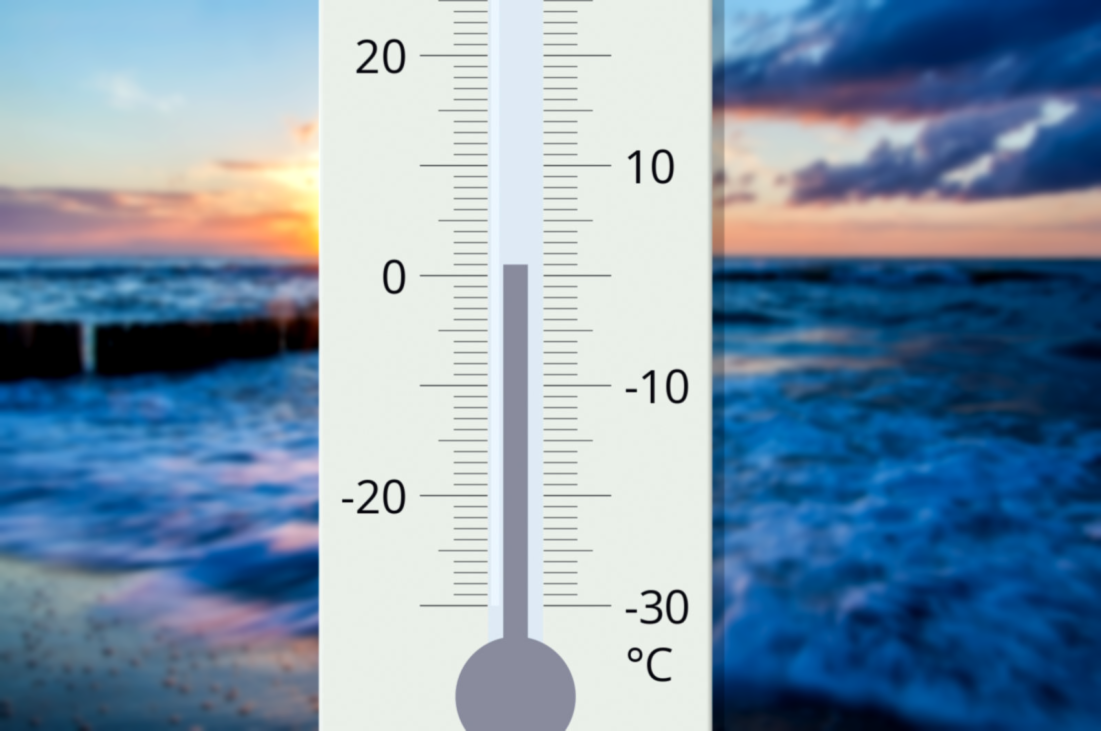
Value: 1 °C
